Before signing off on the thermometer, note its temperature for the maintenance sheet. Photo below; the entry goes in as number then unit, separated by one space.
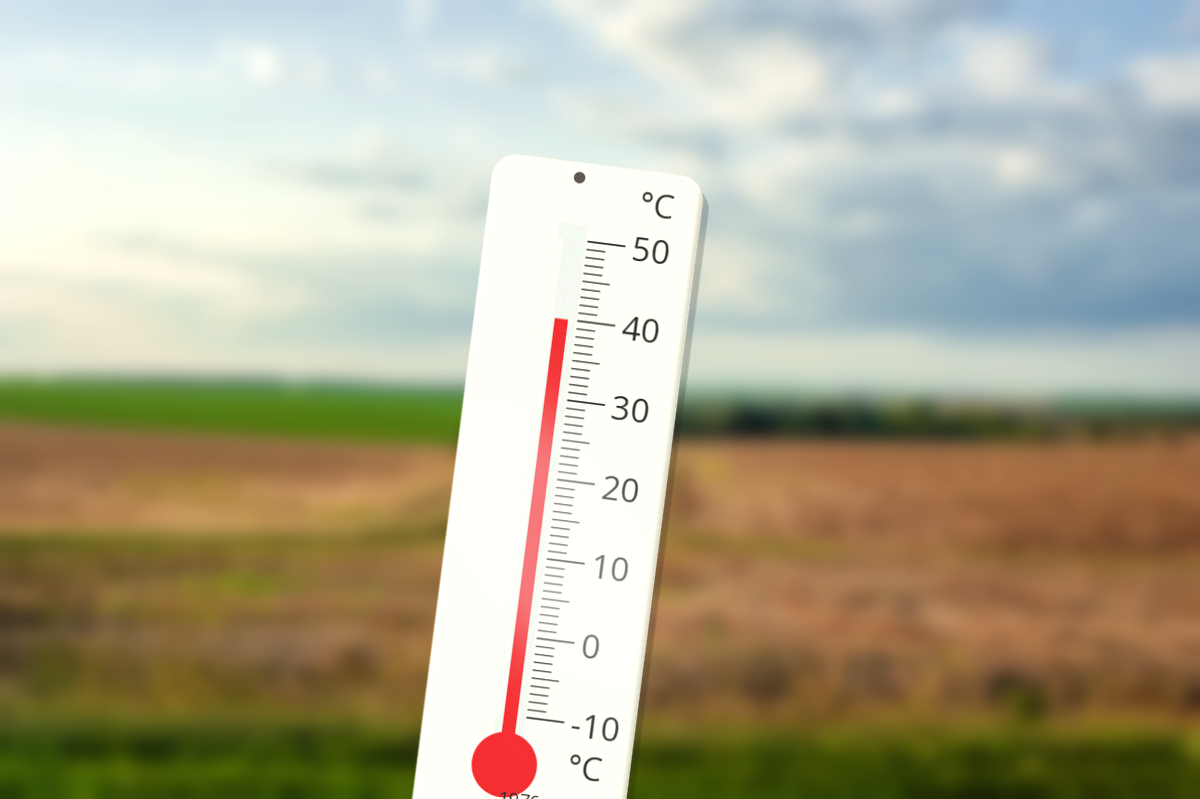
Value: 40 °C
